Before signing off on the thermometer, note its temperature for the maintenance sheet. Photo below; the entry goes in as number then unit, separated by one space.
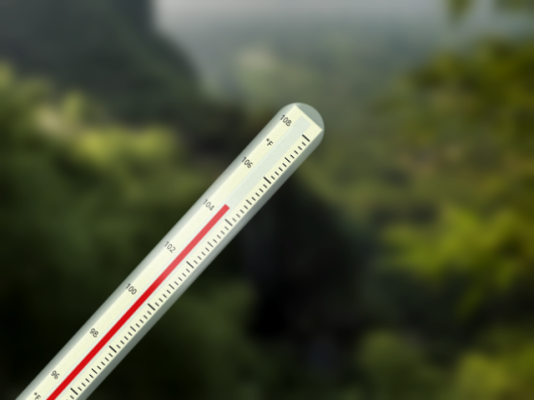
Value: 104.4 °F
